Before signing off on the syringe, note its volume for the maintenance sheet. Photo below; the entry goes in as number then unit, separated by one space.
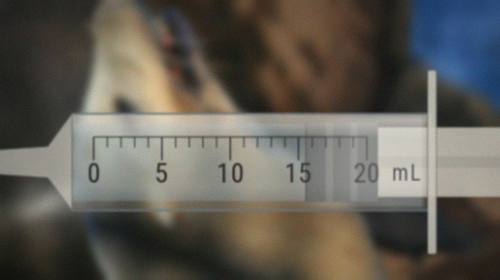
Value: 15.5 mL
